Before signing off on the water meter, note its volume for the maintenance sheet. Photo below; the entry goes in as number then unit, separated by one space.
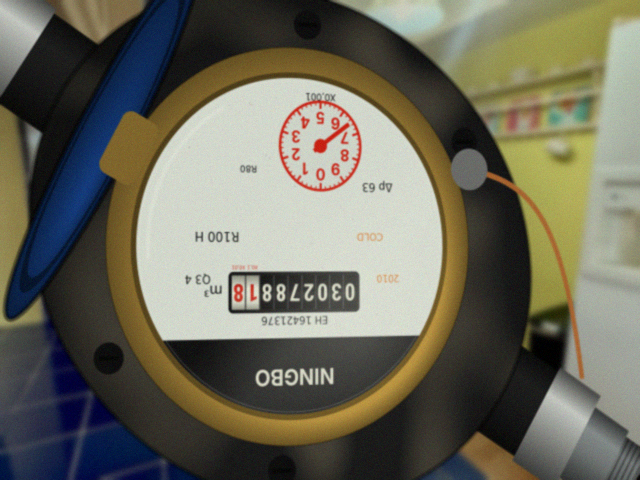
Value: 302788.186 m³
